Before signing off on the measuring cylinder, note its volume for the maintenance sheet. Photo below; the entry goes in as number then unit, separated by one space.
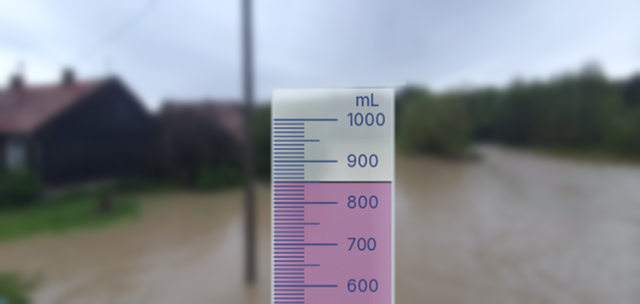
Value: 850 mL
